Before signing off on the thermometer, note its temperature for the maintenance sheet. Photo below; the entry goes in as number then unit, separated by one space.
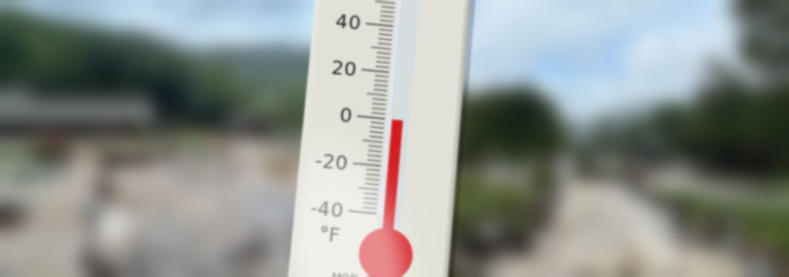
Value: 0 °F
